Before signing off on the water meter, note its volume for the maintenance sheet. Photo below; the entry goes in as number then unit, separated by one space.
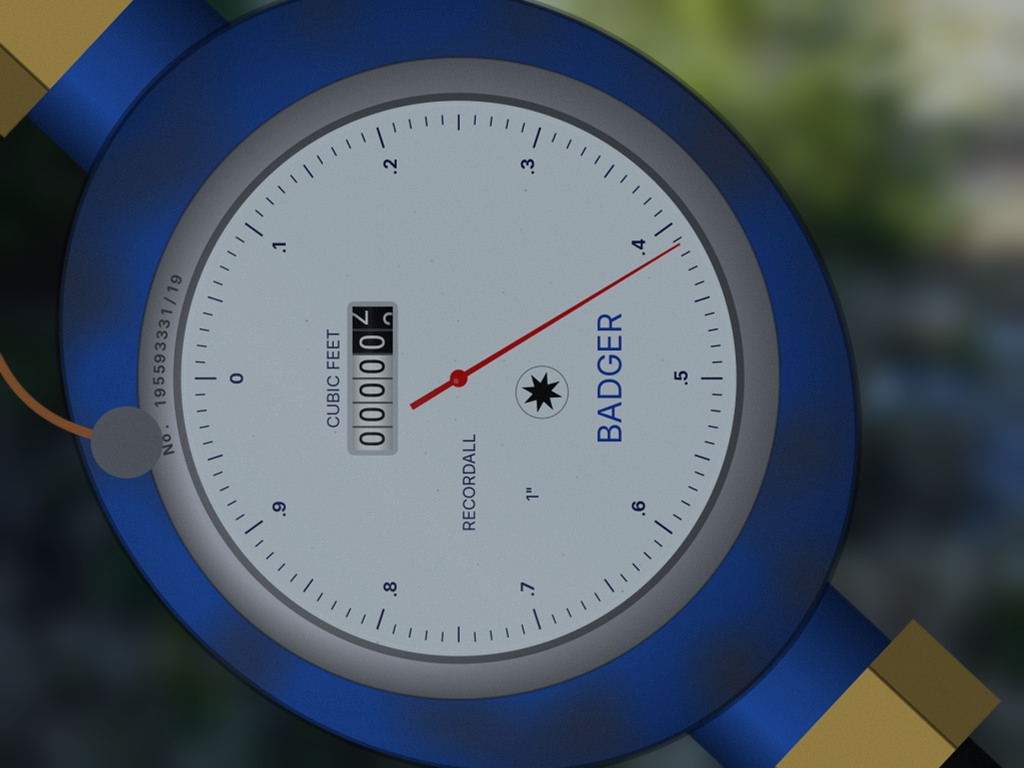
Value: 2.41 ft³
